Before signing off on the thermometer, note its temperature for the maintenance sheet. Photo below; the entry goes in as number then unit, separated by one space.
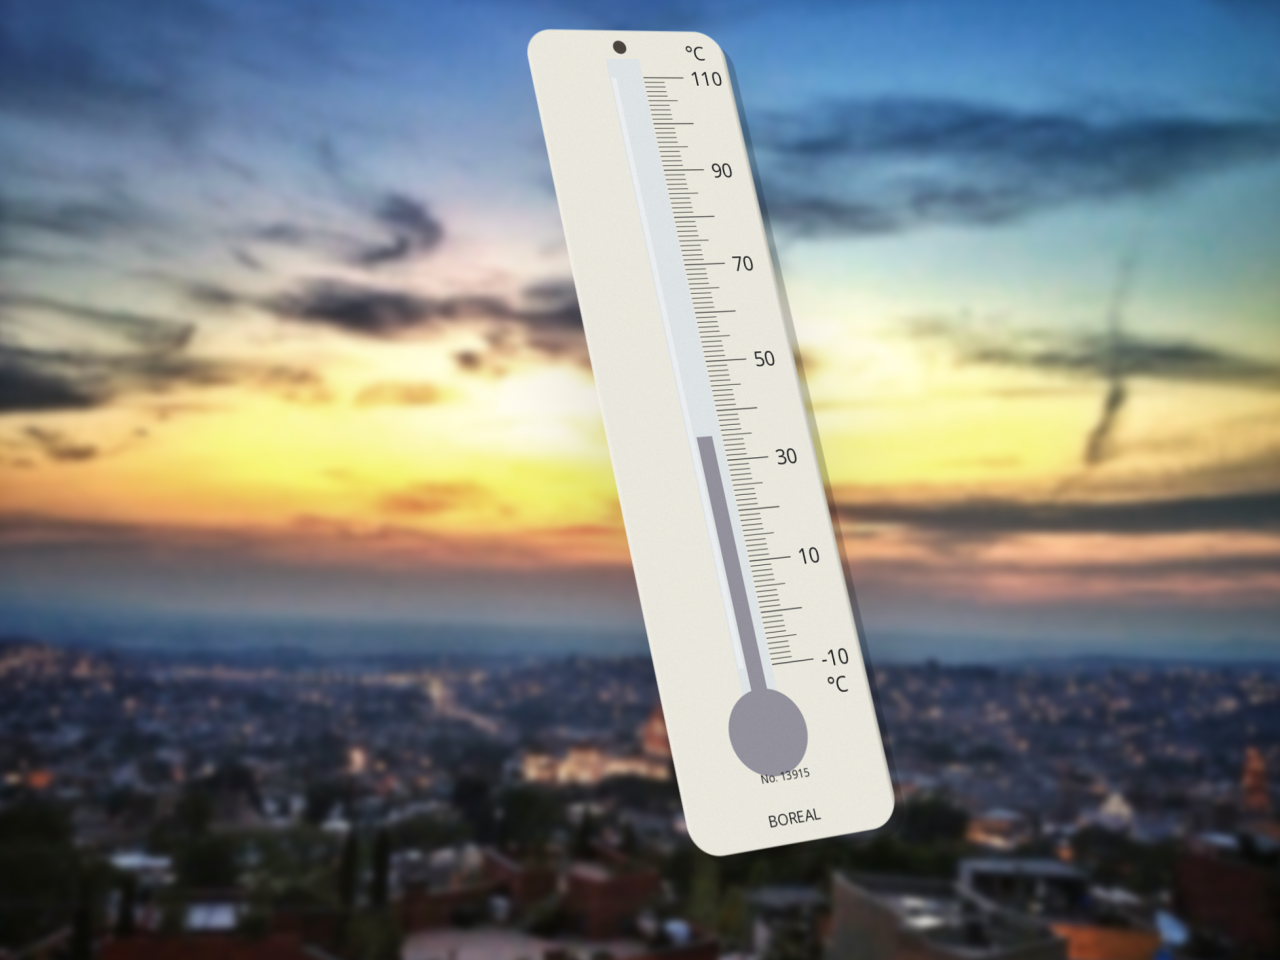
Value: 35 °C
